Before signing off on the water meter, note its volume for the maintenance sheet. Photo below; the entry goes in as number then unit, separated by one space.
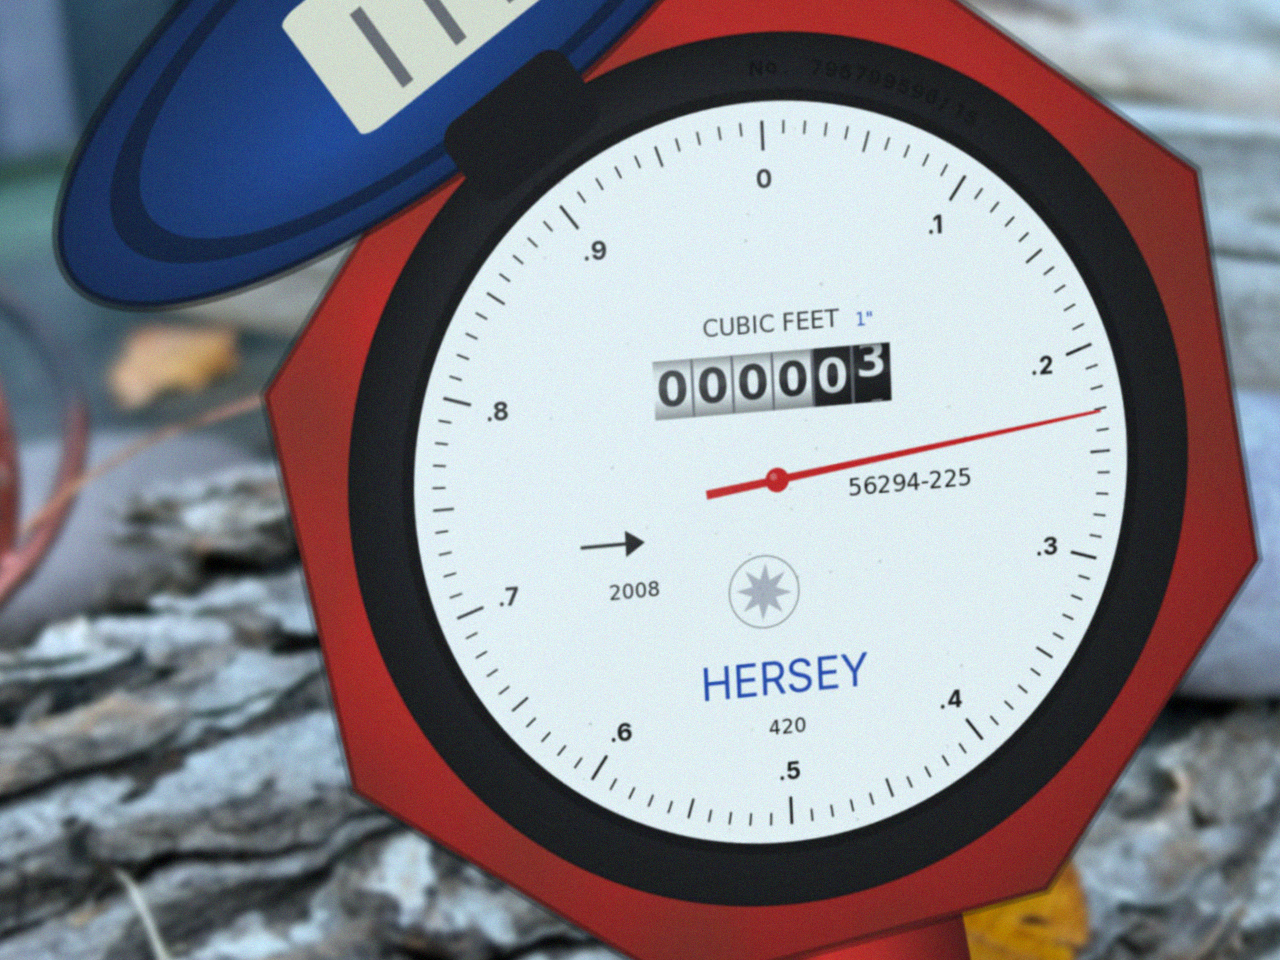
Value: 3.23 ft³
